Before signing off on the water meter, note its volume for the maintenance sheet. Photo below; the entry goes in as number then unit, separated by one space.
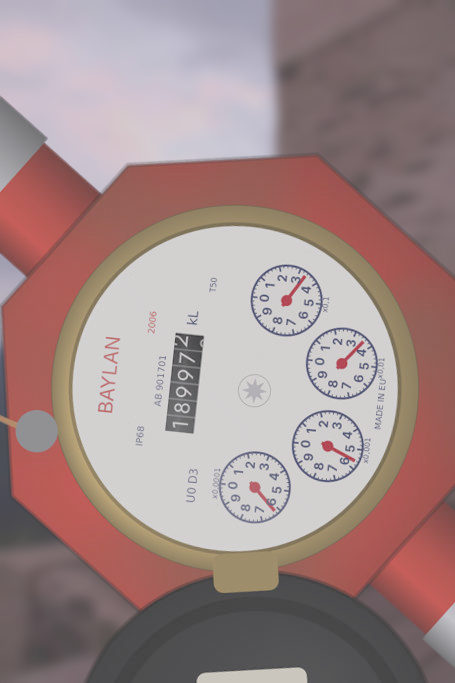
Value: 189972.3356 kL
